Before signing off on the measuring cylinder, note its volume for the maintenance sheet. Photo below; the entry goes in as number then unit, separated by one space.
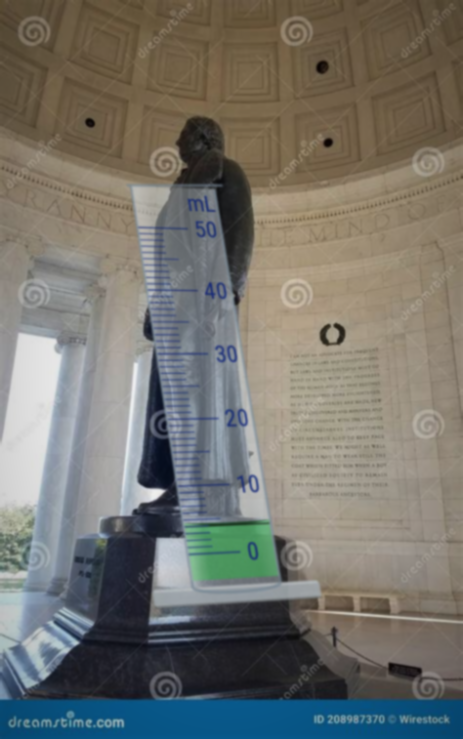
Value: 4 mL
